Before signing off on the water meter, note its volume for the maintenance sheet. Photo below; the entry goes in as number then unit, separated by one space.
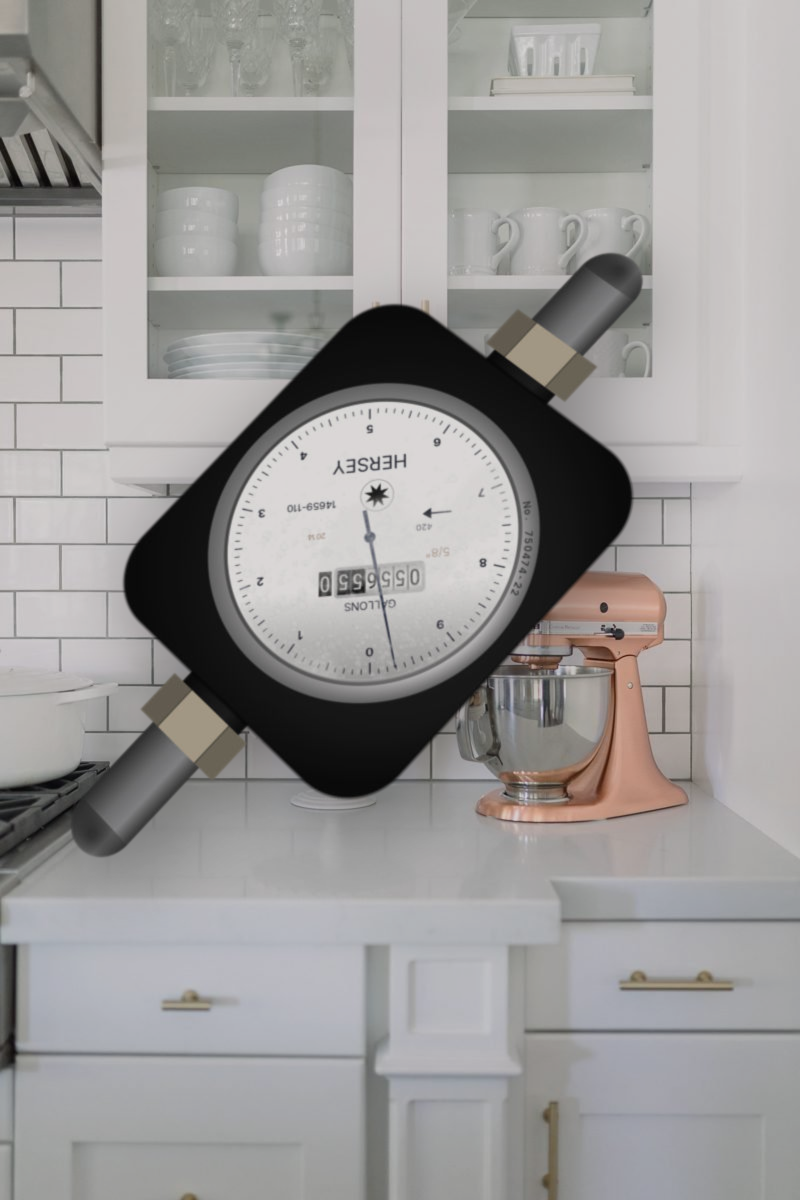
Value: 556549.7 gal
